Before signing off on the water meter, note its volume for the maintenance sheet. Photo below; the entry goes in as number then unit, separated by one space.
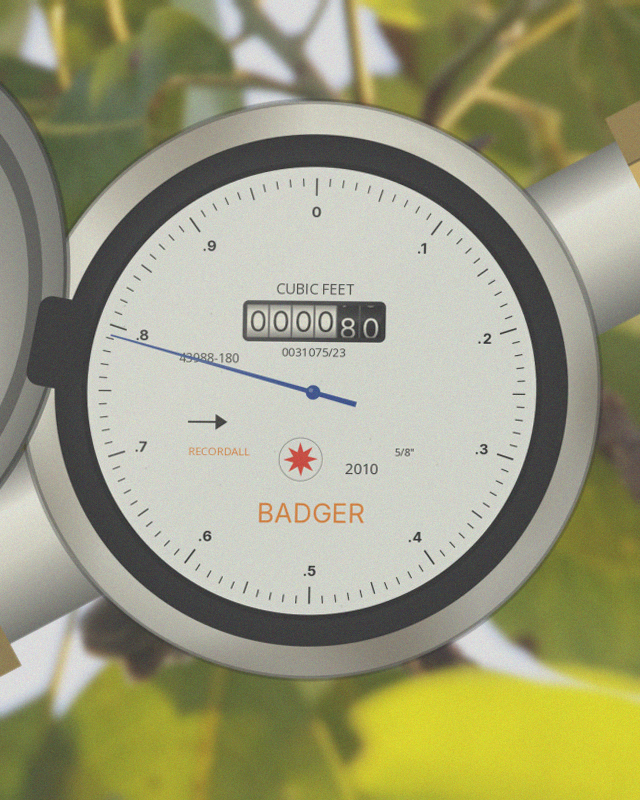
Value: 79.79 ft³
